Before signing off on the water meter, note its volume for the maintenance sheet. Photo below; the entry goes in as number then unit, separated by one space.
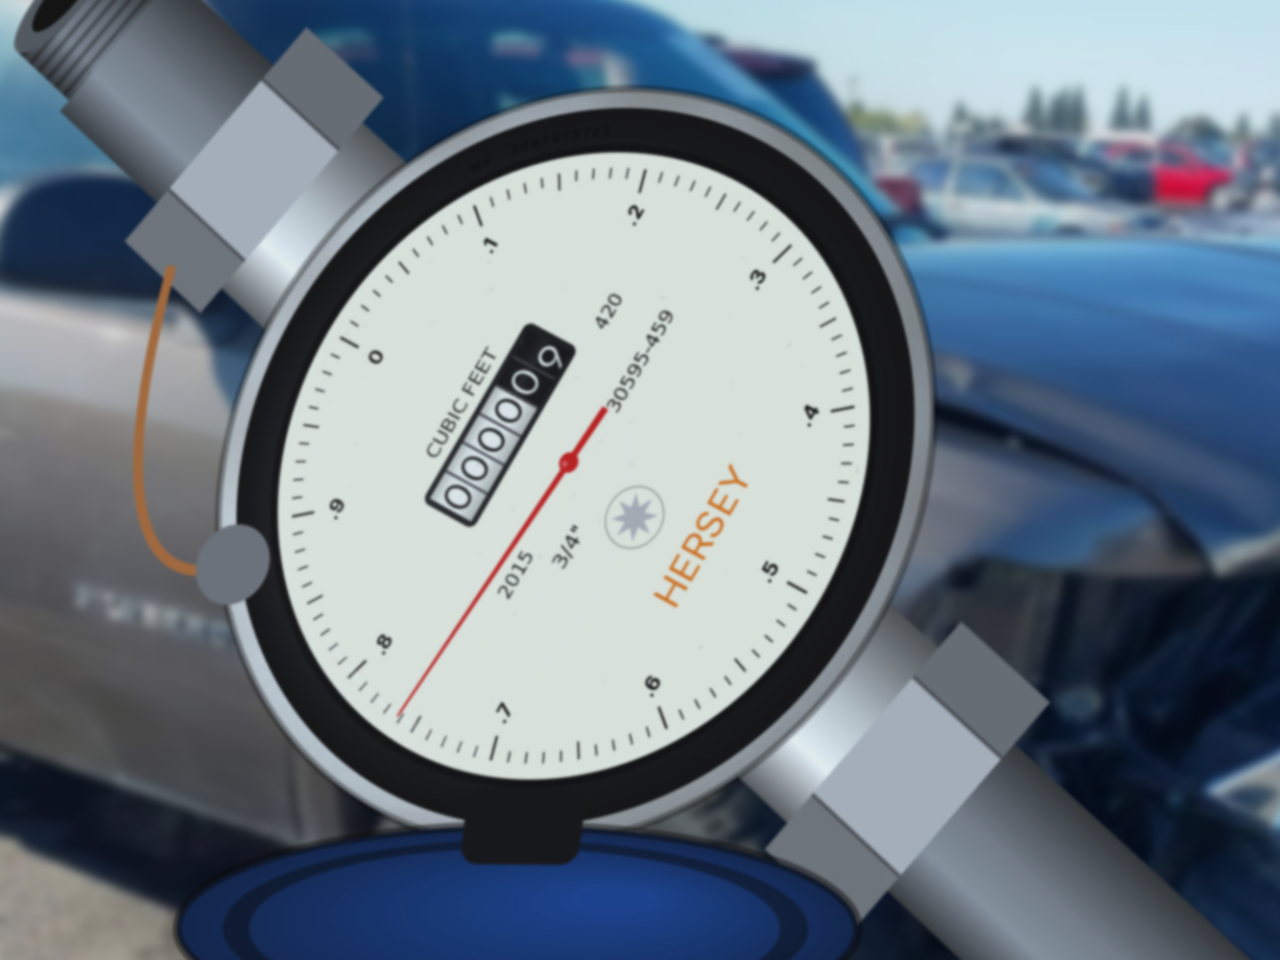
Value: 8.76 ft³
